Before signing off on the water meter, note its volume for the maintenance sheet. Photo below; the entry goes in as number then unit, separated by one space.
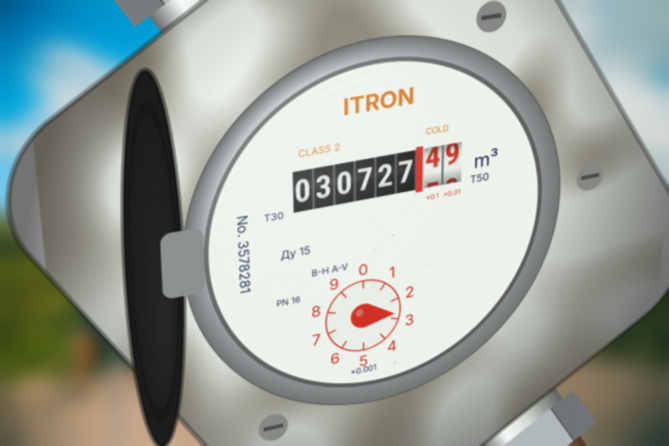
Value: 30727.492 m³
